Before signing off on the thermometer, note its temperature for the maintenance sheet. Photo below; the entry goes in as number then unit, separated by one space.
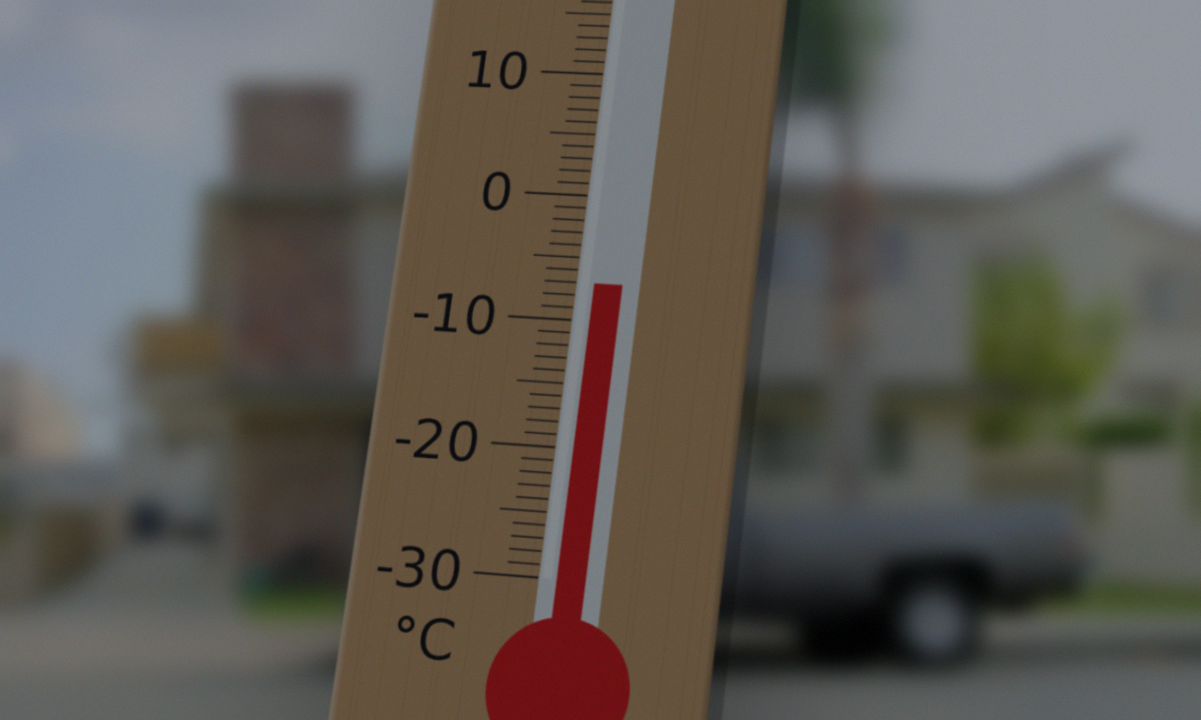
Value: -7 °C
